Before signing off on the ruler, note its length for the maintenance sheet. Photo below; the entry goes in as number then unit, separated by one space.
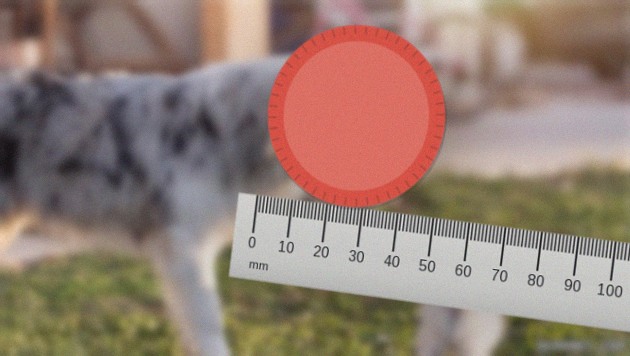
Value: 50 mm
